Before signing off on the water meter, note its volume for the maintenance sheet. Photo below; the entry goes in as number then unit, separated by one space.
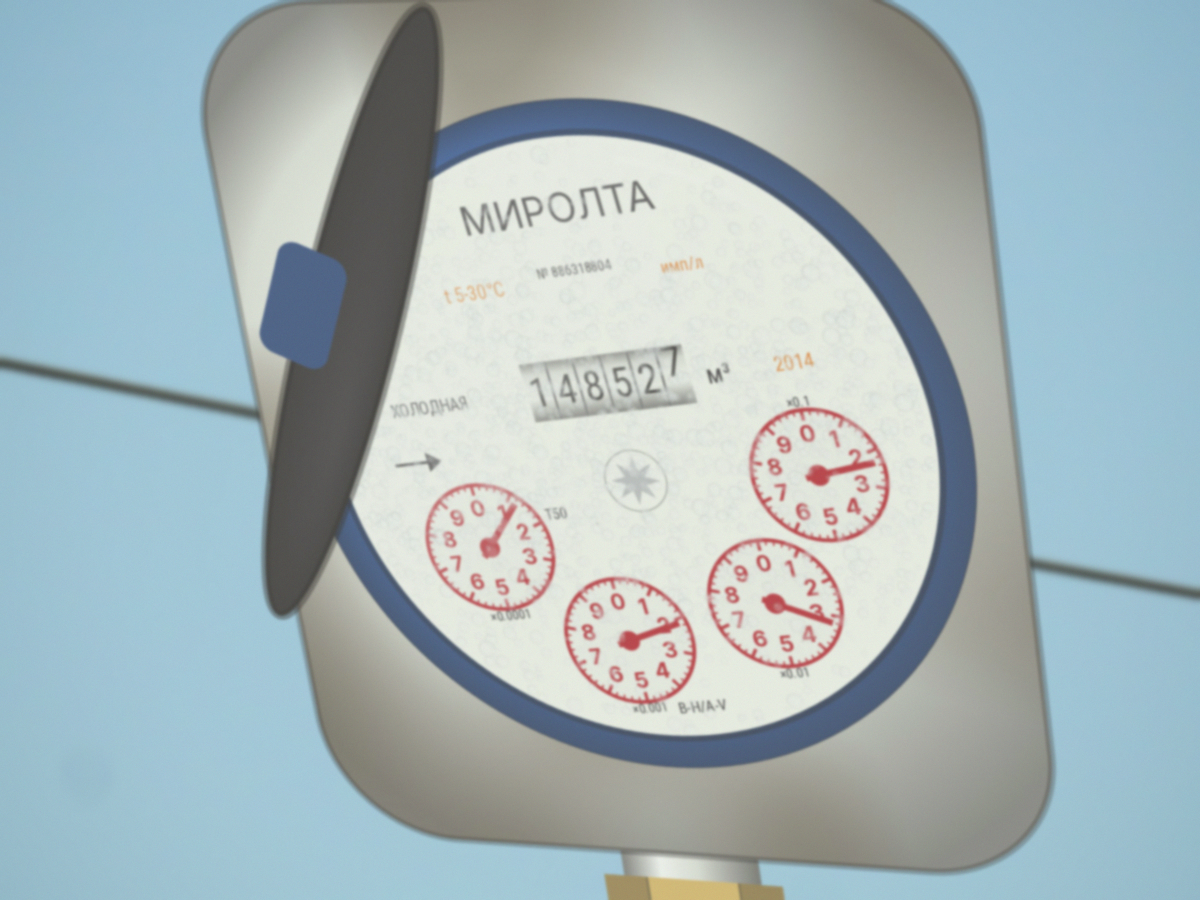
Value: 148527.2321 m³
